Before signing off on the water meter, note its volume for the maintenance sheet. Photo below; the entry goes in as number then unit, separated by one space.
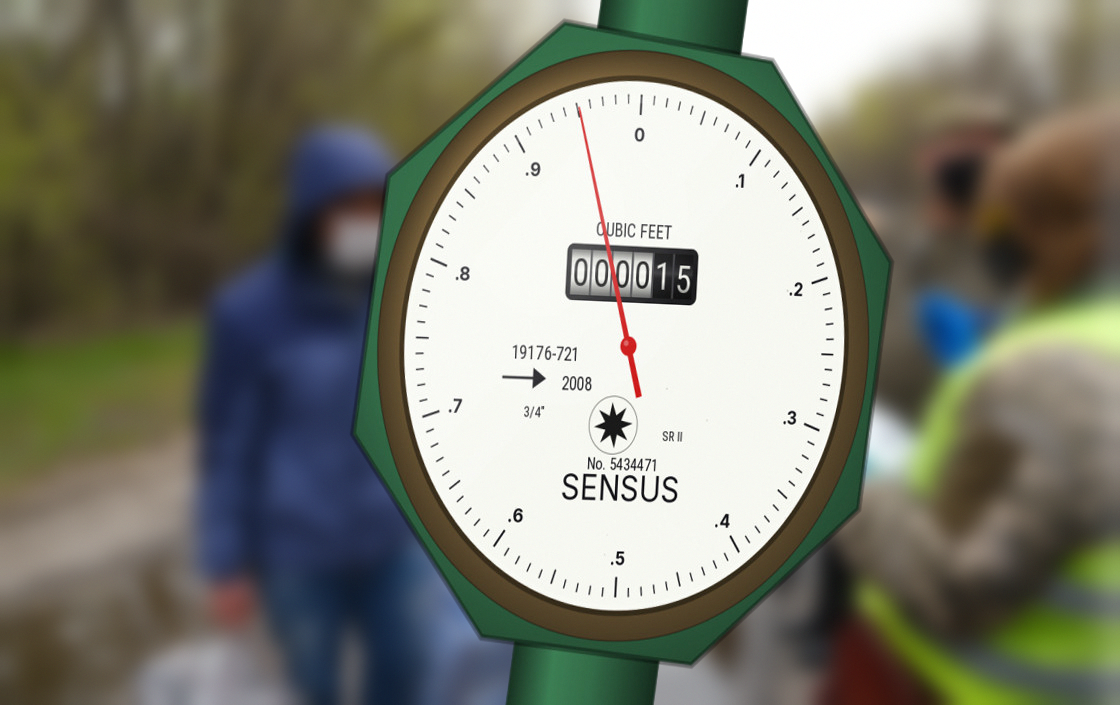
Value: 14.95 ft³
